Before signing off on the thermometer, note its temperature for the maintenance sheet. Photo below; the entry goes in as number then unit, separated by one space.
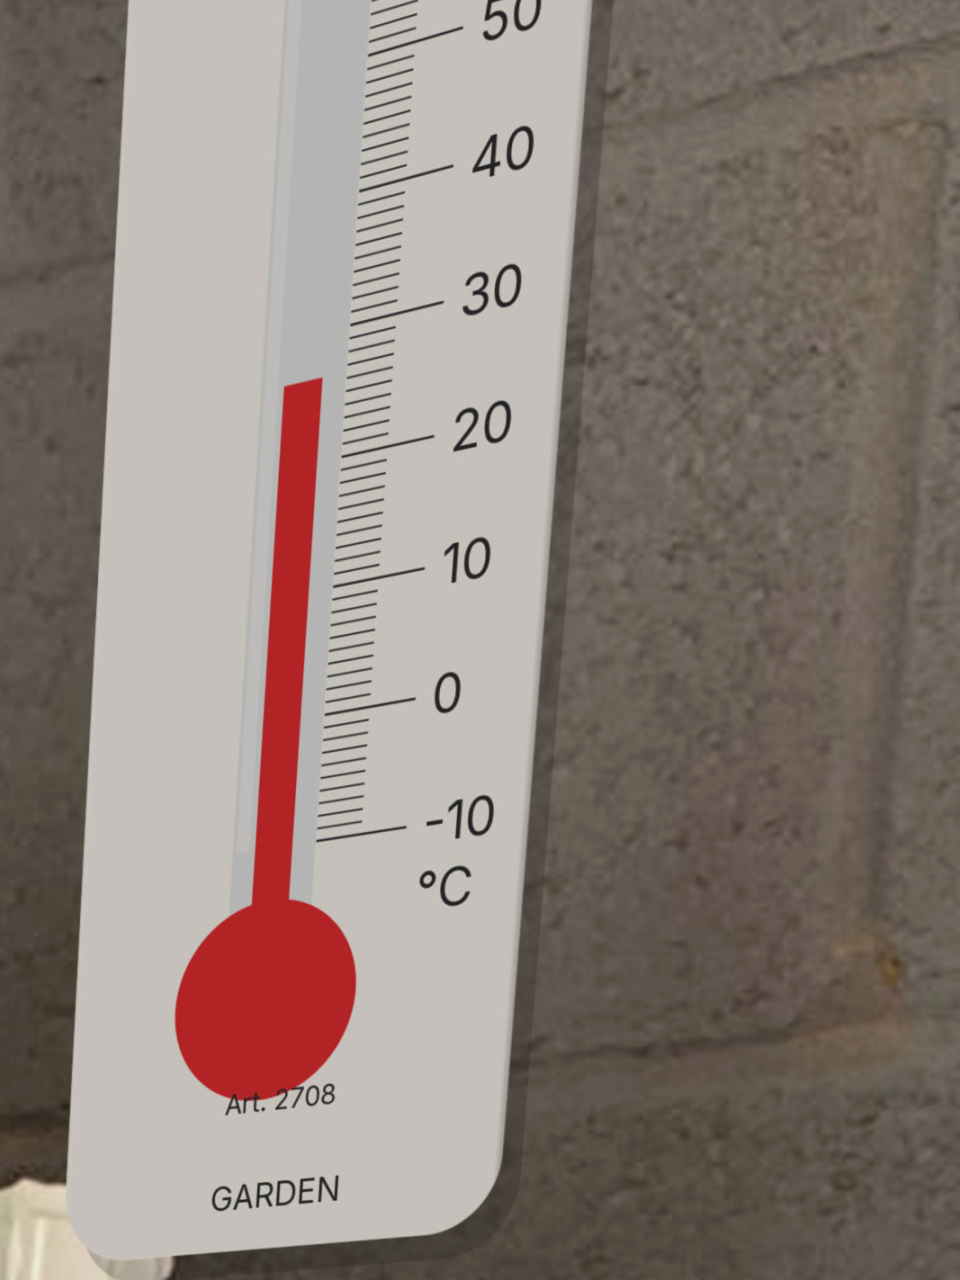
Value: 26.5 °C
